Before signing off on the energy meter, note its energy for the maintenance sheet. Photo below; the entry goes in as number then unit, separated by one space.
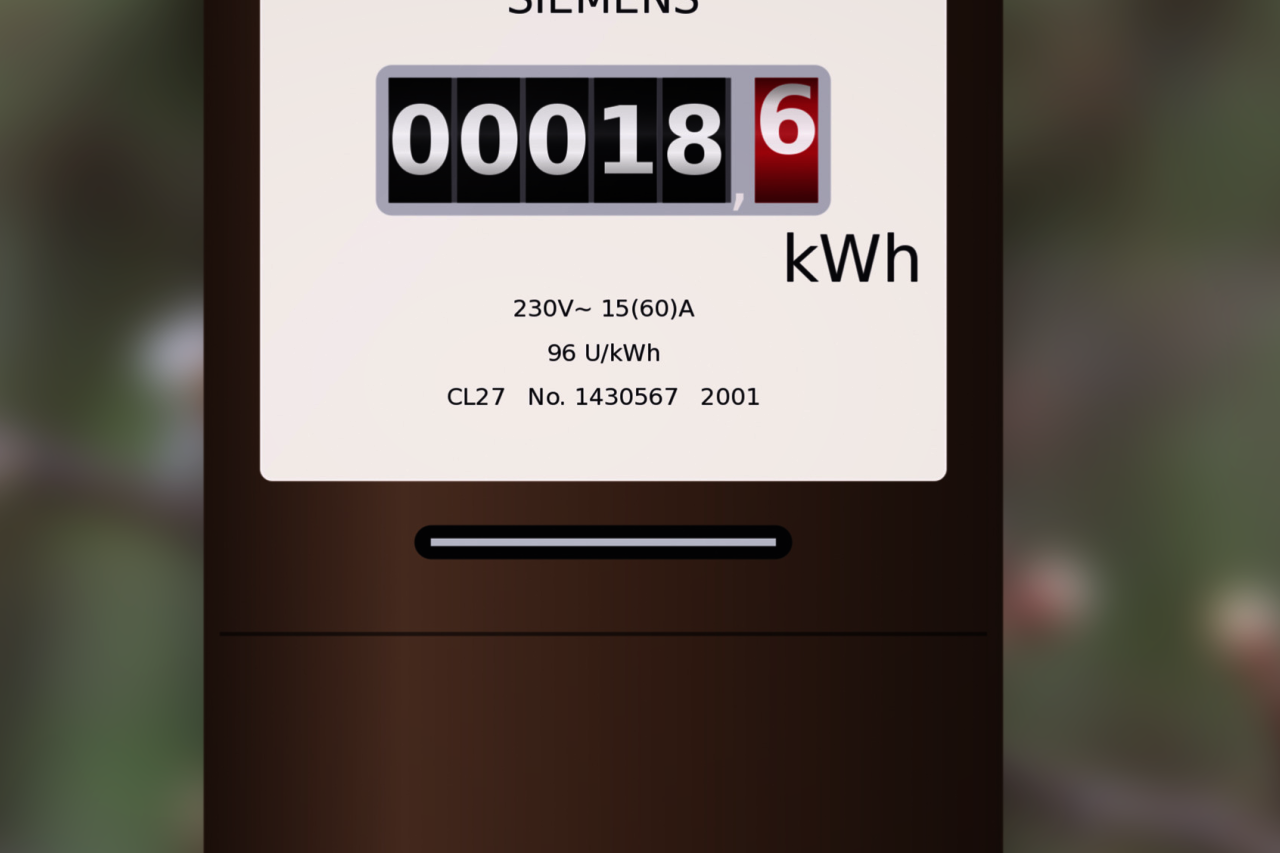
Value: 18.6 kWh
